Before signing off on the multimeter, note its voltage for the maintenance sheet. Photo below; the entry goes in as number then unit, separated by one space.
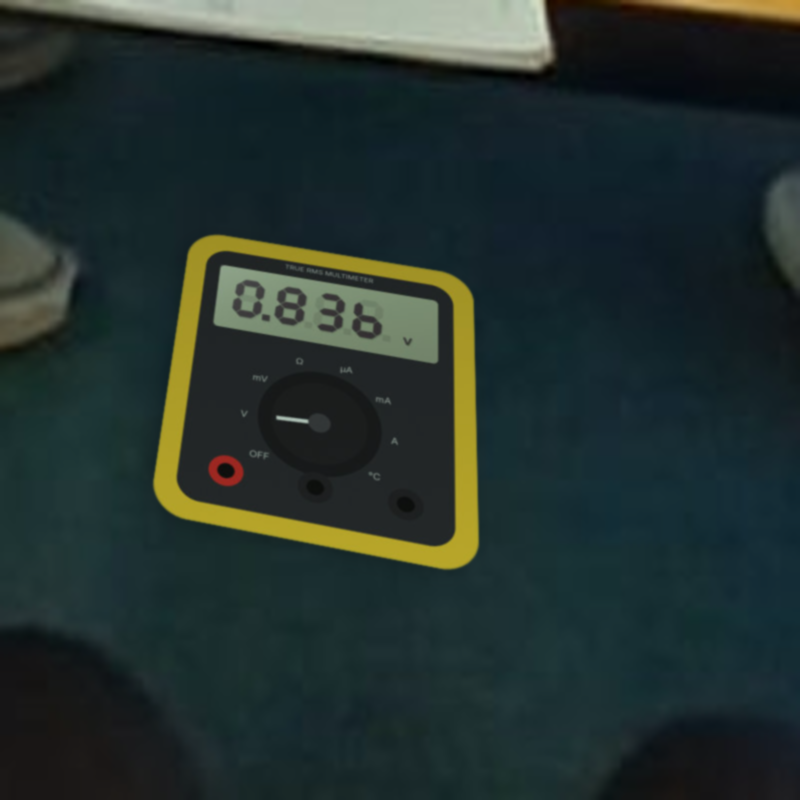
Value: 0.836 V
